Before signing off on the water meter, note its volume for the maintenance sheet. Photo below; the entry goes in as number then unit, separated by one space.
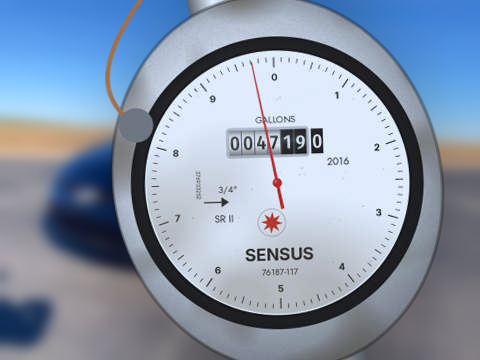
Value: 47189.7 gal
